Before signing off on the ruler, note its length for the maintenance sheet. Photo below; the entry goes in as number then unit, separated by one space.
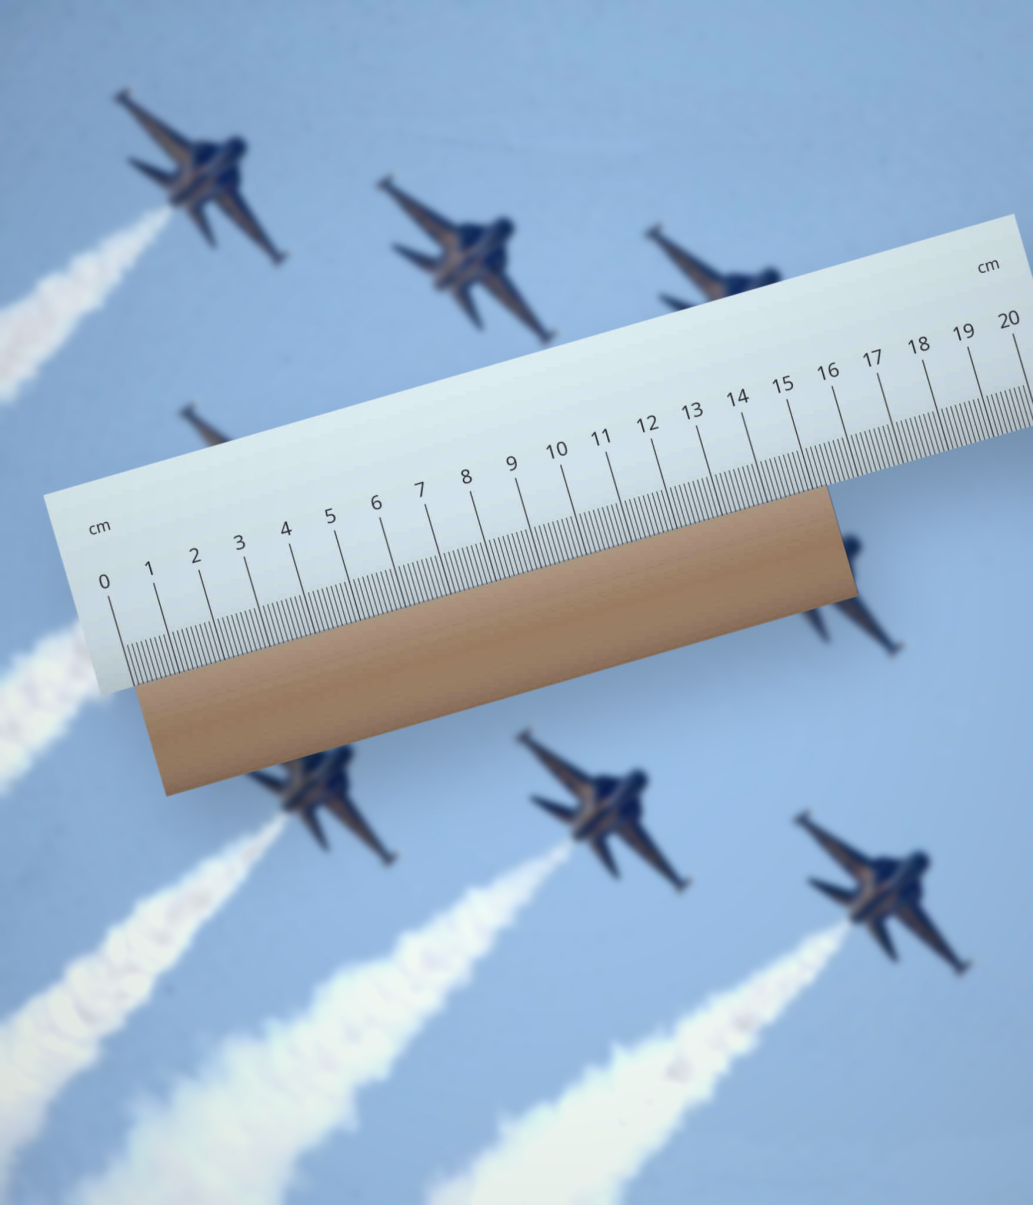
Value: 15.3 cm
